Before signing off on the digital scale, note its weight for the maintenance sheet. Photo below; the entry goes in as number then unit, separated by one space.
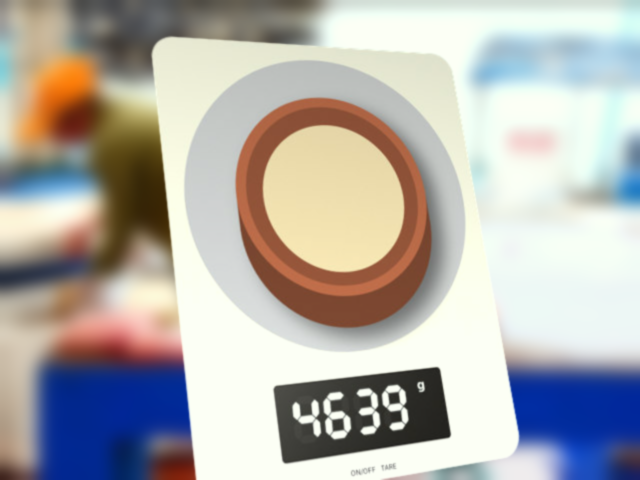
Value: 4639 g
